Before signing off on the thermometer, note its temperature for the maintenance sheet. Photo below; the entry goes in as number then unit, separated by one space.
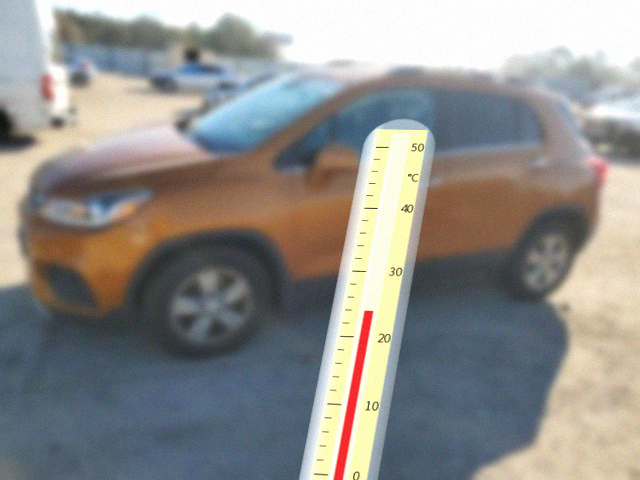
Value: 24 °C
